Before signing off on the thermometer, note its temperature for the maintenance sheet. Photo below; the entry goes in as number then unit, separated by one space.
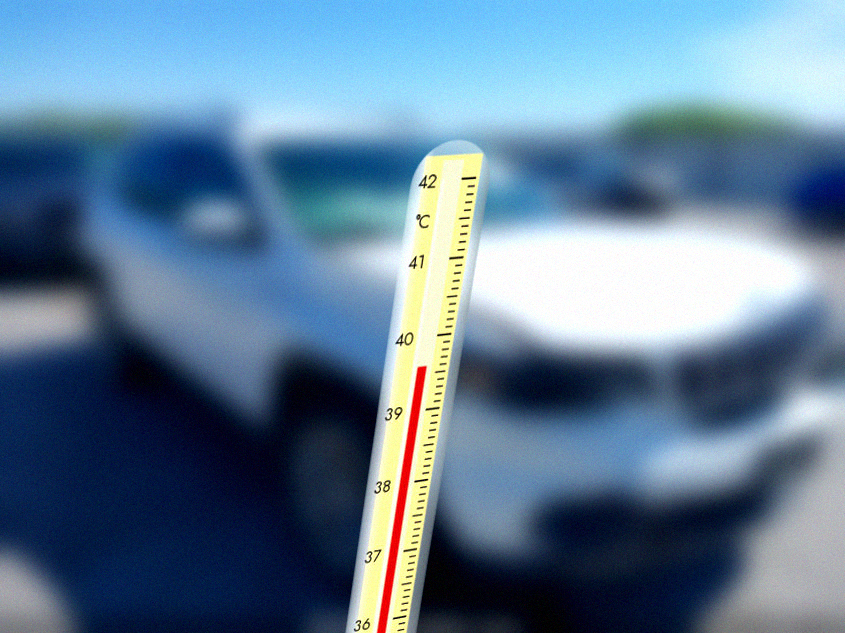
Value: 39.6 °C
